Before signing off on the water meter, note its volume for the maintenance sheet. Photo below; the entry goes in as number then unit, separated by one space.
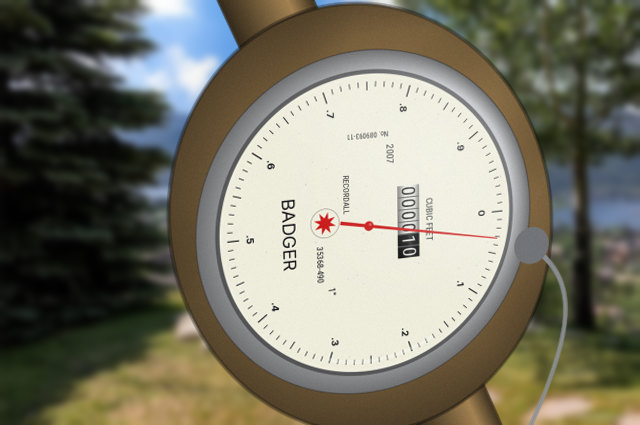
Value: 10.03 ft³
